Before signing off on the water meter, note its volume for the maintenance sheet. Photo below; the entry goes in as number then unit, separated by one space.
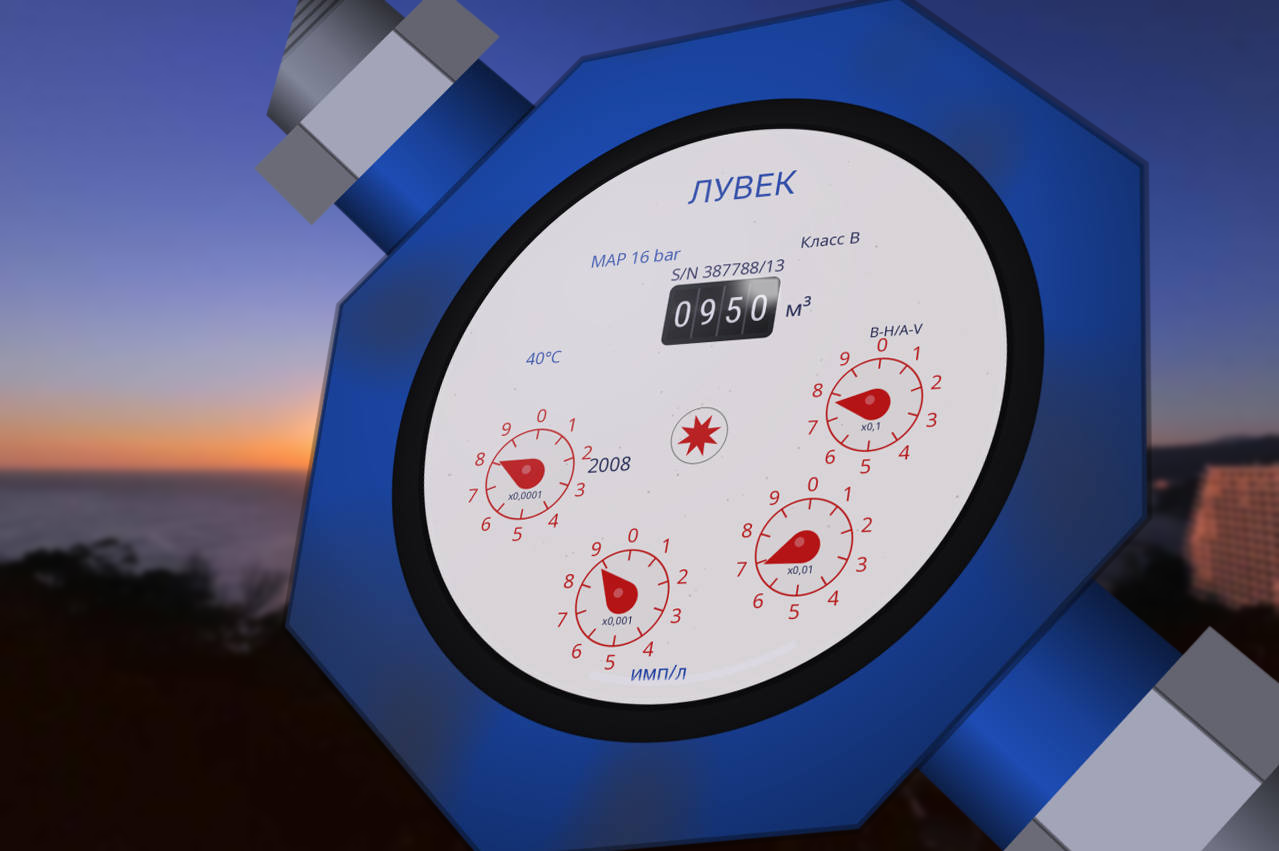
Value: 950.7688 m³
